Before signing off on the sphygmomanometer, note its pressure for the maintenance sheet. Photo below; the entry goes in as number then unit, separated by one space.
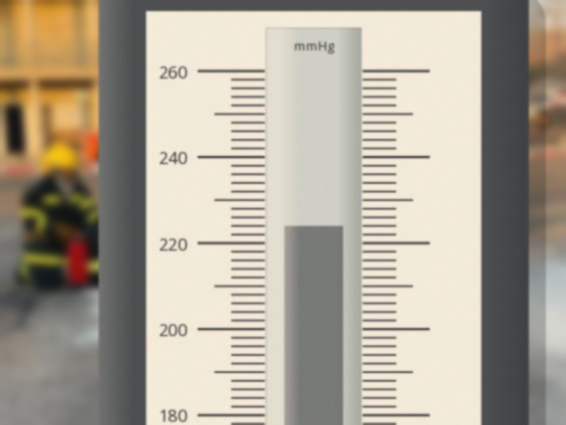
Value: 224 mmHg
